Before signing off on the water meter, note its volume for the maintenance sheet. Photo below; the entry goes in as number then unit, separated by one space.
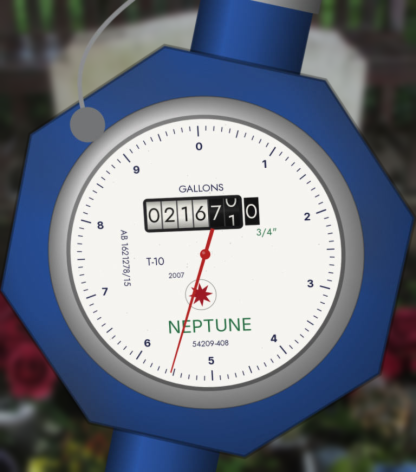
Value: 216705.5 gal
